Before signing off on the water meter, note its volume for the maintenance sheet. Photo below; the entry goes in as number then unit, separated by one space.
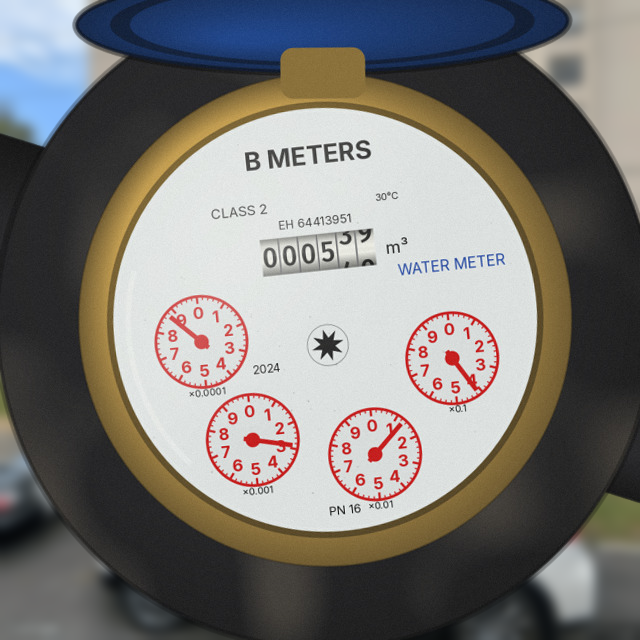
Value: 539.4128 m³
